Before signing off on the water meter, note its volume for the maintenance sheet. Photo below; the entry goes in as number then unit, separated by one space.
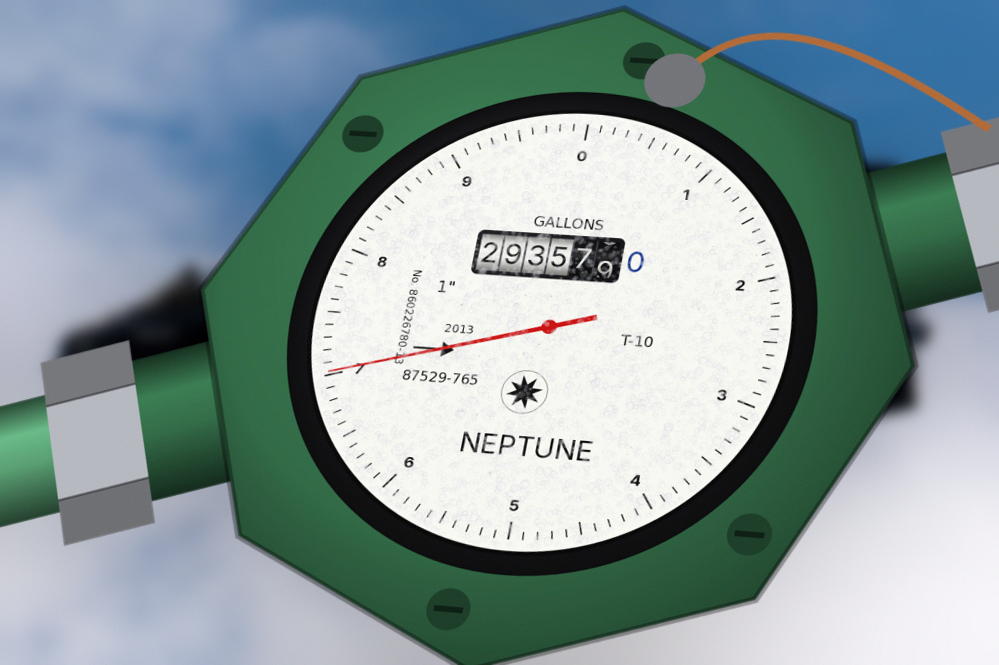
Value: 2935787.0 gal
